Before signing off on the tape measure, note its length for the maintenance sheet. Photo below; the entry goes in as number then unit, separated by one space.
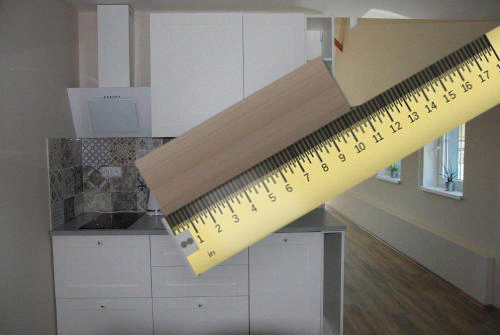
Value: 10.5 in
